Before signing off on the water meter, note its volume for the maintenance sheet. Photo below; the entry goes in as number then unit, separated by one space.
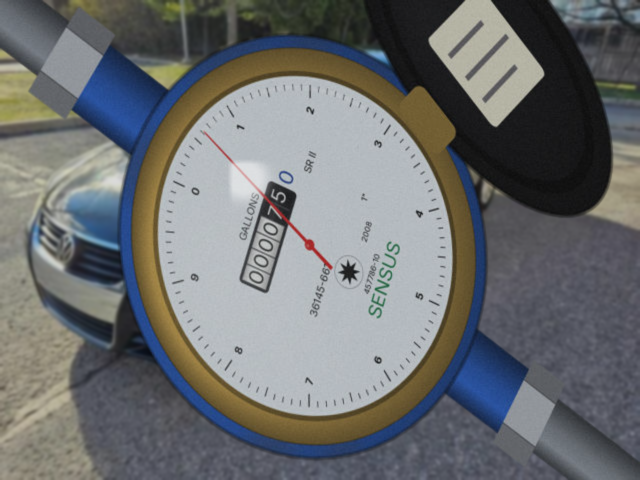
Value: 750.6 gal
